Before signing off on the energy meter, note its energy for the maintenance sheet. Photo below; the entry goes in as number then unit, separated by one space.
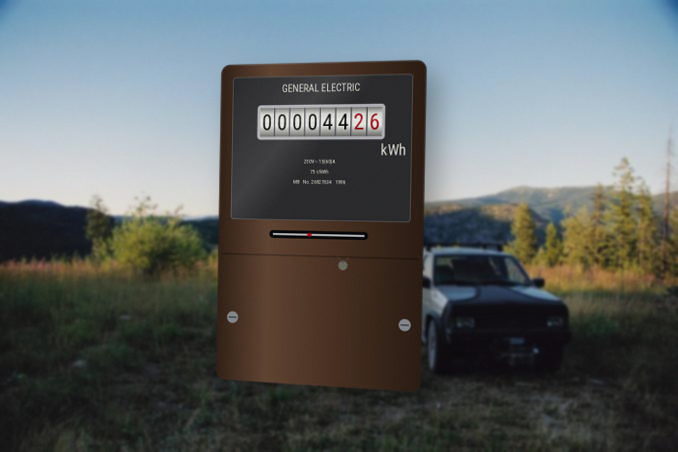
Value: 44.26 kWh
